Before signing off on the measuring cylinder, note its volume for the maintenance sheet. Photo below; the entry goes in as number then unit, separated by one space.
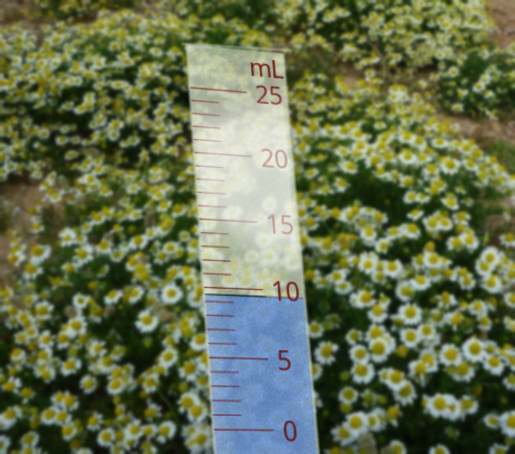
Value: 9.5 mL
